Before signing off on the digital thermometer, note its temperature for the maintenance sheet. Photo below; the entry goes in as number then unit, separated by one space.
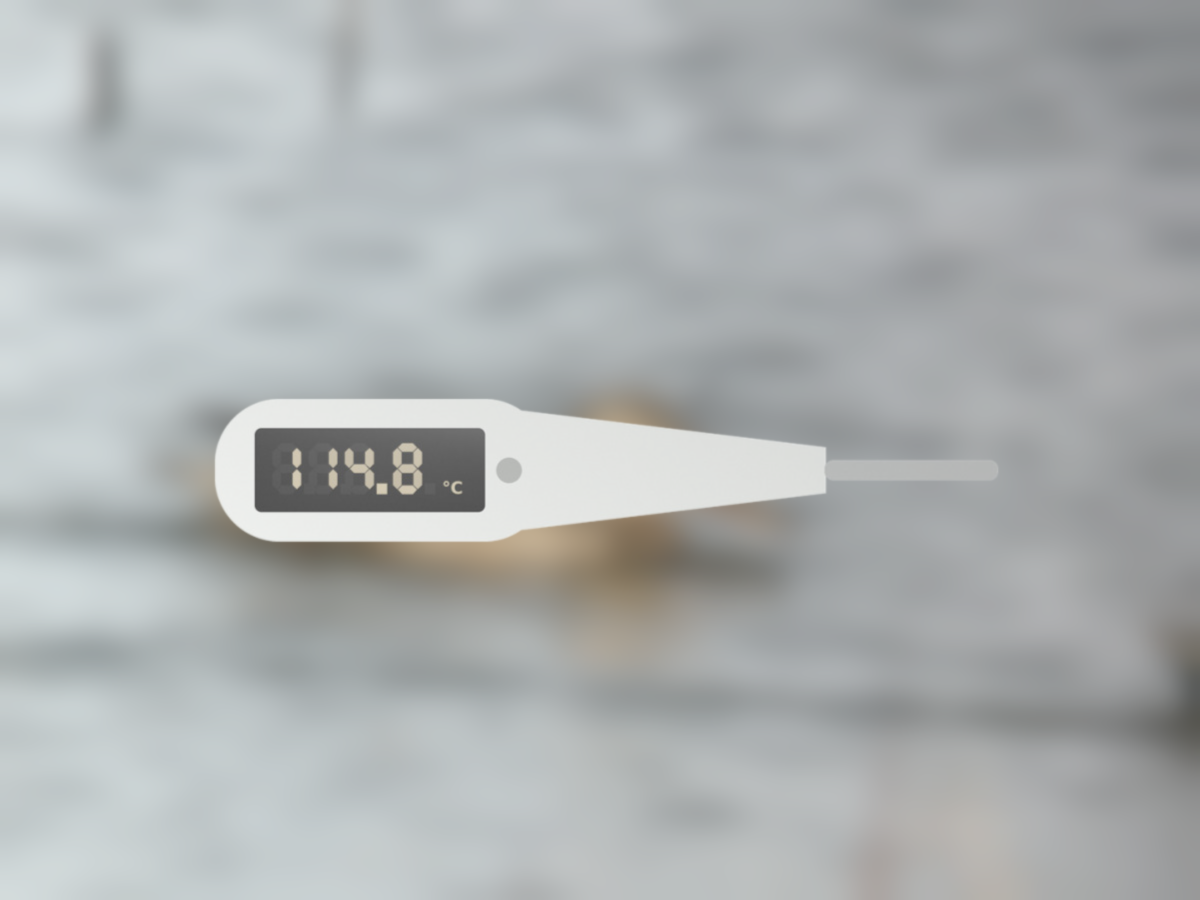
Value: 114.8 °C
